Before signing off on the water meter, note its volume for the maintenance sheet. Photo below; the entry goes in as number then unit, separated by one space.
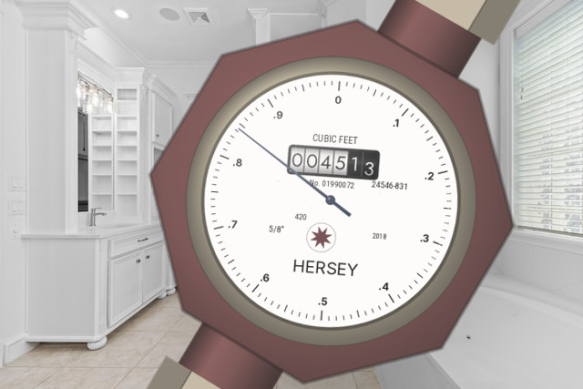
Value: 4512.84 ft³
